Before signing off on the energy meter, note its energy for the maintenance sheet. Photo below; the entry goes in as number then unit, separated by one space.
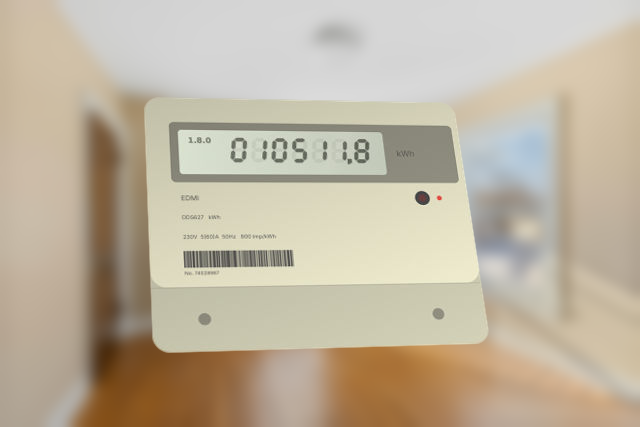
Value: 10511.8 kWh
